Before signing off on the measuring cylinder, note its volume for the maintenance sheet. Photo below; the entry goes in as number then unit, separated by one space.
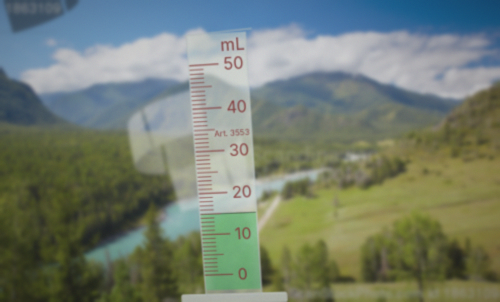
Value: 15 mL
